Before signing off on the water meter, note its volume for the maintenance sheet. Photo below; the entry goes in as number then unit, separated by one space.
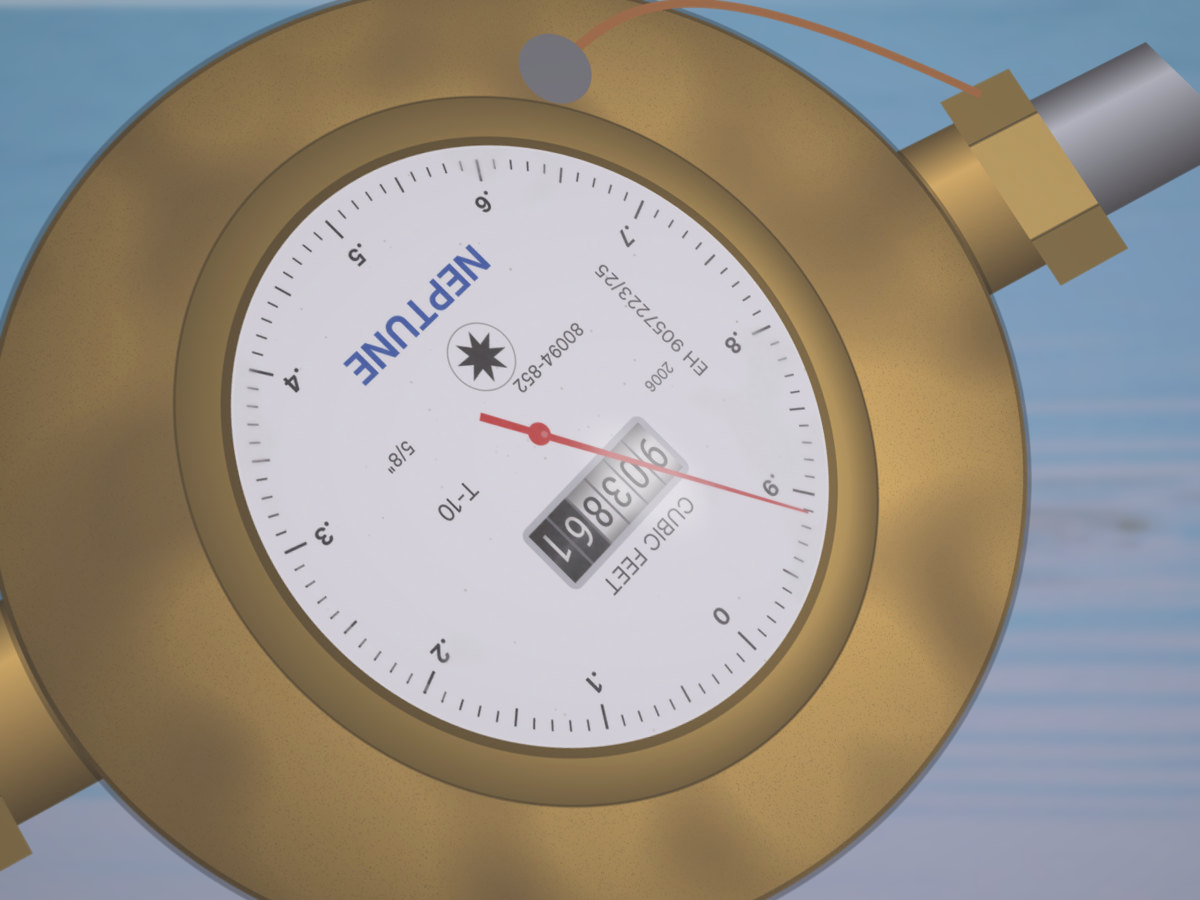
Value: 903860.91 ft³
